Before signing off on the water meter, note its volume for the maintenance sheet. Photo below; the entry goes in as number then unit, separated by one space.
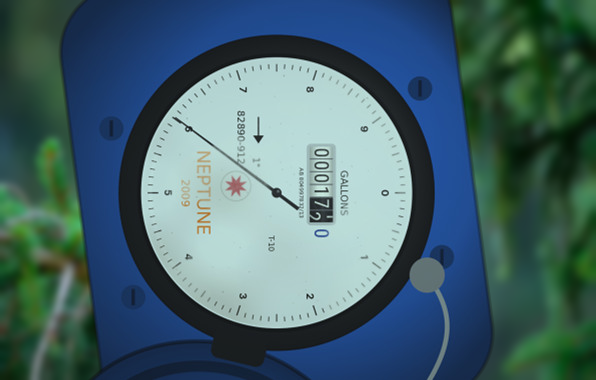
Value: 1716.0 gal
